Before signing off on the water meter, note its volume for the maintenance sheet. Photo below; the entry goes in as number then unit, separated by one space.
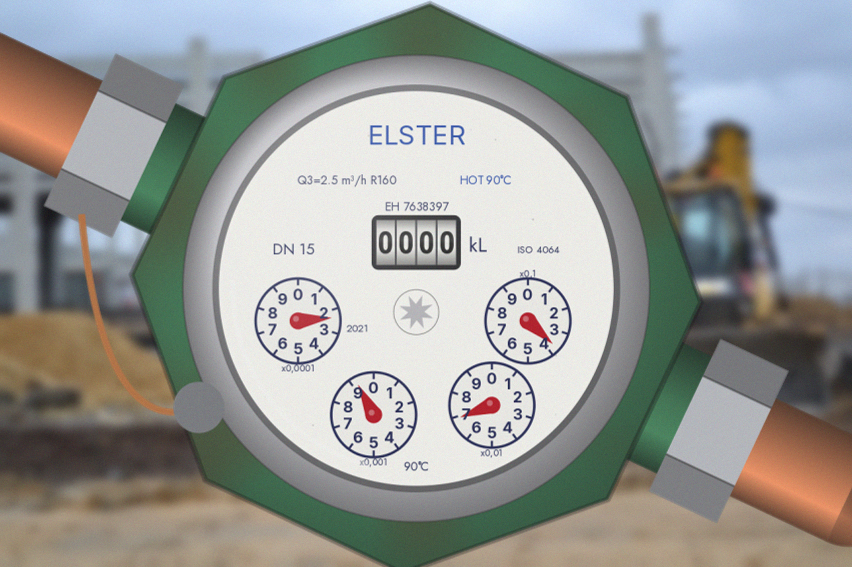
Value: 0.3692 kL
